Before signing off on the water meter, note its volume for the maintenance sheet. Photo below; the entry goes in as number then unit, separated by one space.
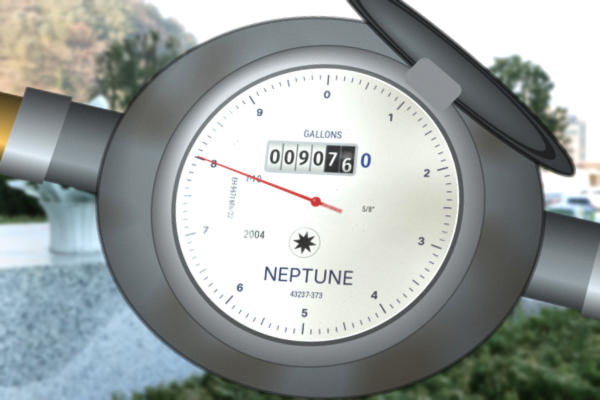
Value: 90758.0 gal
